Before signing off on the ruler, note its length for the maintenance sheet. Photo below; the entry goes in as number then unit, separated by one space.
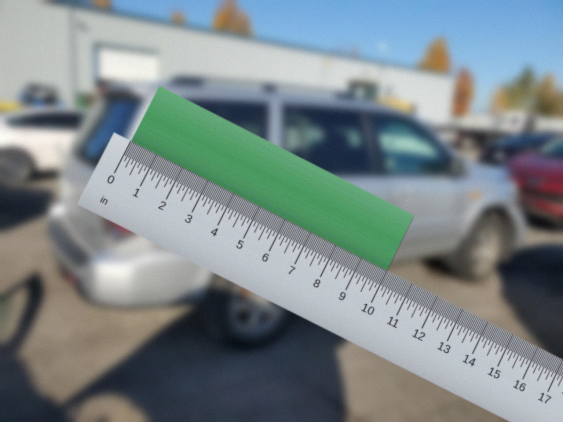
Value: 10 in
